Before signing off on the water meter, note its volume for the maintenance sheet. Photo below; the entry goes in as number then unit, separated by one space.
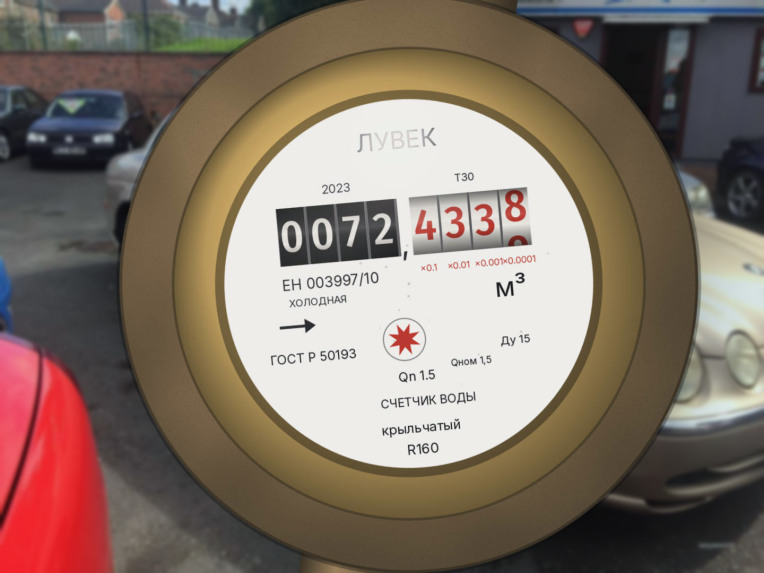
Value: 72.4338 m³
